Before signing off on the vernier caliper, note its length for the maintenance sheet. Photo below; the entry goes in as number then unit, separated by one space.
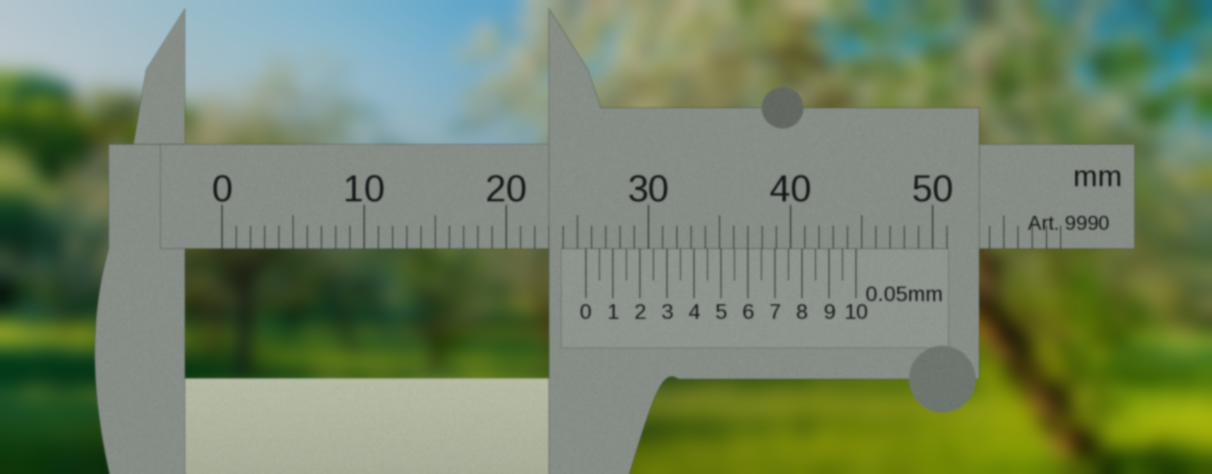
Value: 25.6 mm
